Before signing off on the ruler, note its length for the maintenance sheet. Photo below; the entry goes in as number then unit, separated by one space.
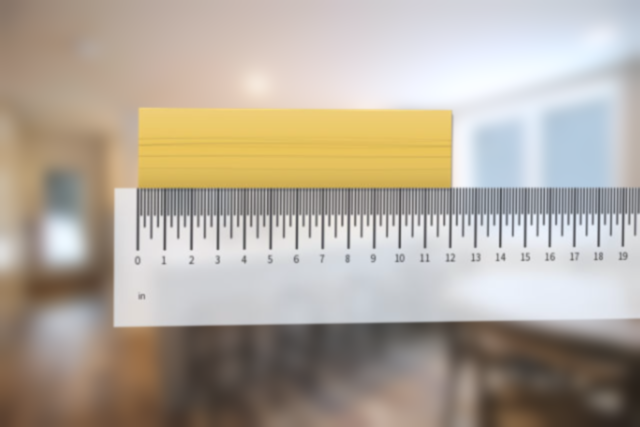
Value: 12 in
